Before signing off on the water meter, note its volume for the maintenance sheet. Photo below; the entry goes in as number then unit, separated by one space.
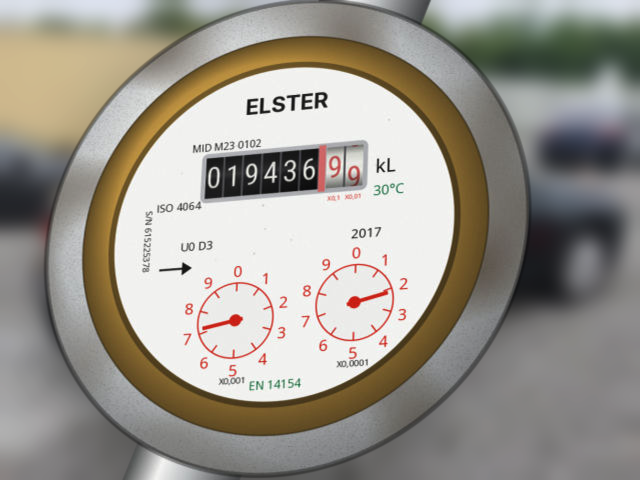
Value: 19436.9872 kL
